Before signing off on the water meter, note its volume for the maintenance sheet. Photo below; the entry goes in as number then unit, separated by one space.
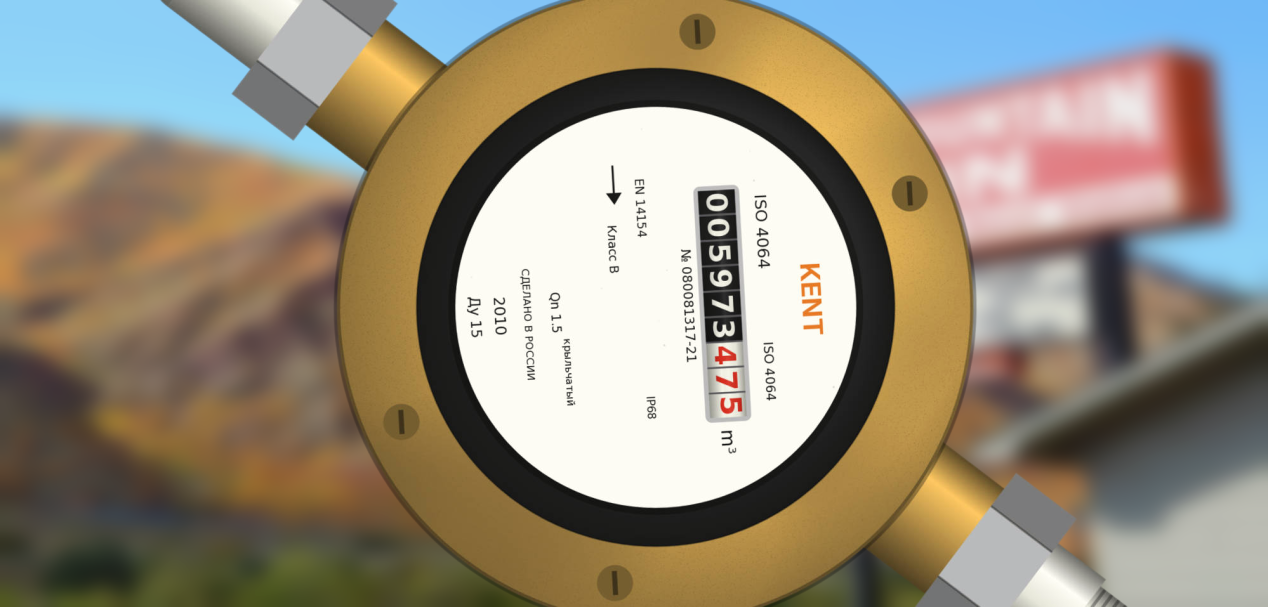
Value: 5973.475 m³
